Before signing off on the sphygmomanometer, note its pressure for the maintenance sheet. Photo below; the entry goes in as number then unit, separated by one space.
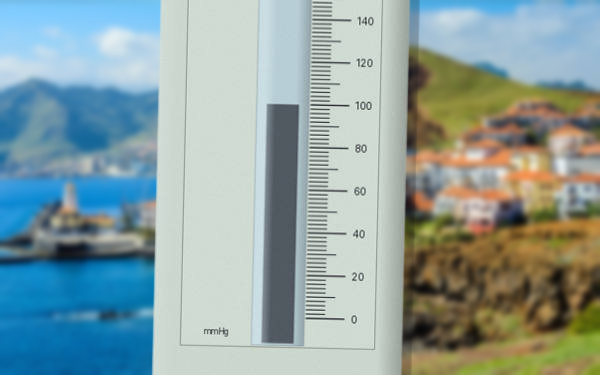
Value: 100 mmHg
